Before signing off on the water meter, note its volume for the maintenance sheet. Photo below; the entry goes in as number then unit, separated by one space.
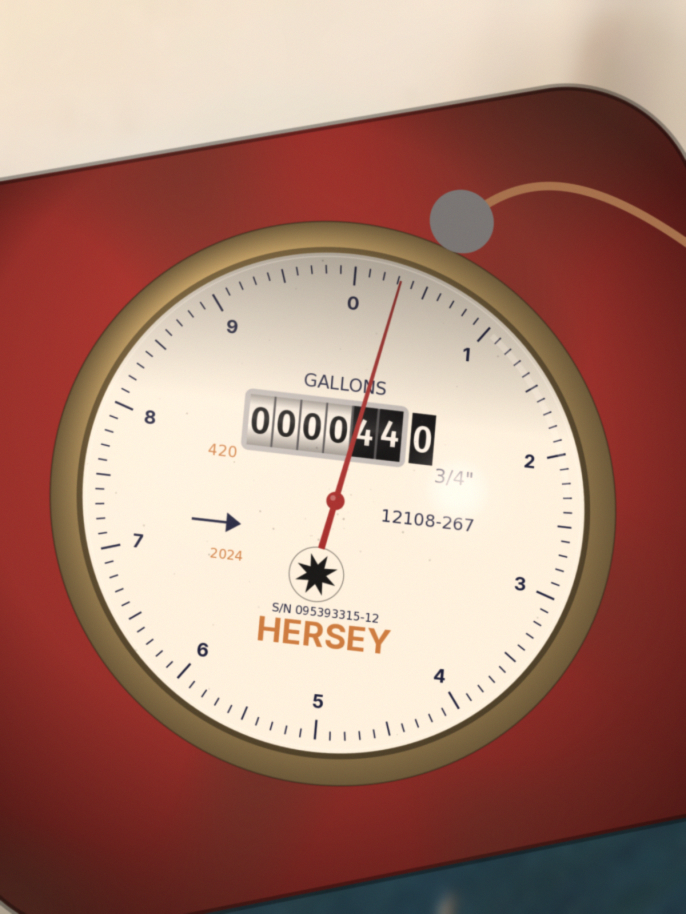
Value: 440.3 gal
